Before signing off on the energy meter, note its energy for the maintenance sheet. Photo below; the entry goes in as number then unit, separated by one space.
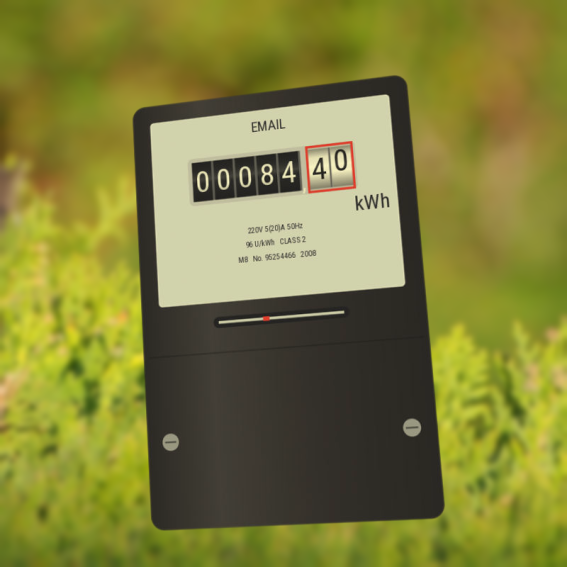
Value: 84.40 kWh
